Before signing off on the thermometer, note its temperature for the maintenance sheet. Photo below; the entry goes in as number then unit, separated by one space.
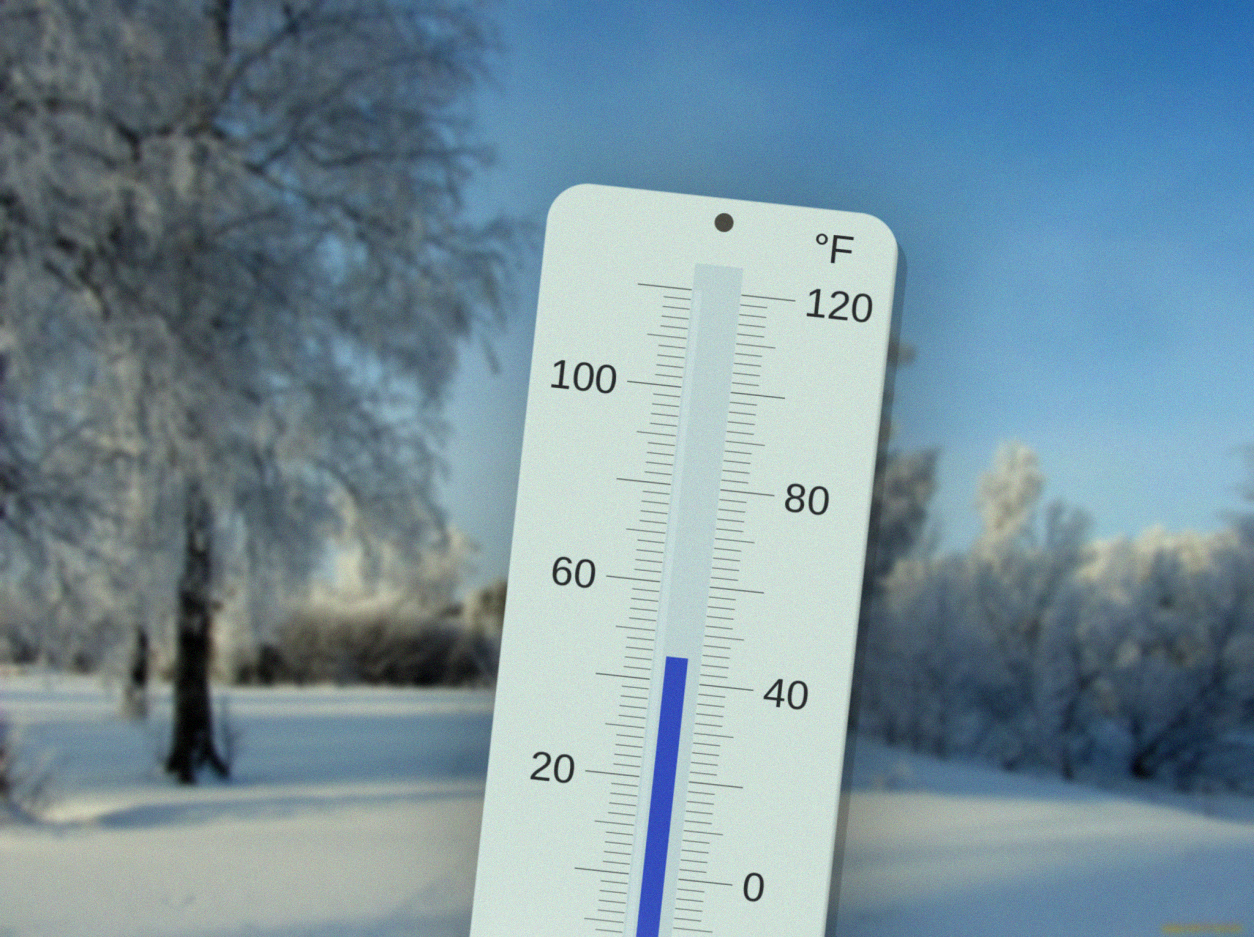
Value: 45 °F
